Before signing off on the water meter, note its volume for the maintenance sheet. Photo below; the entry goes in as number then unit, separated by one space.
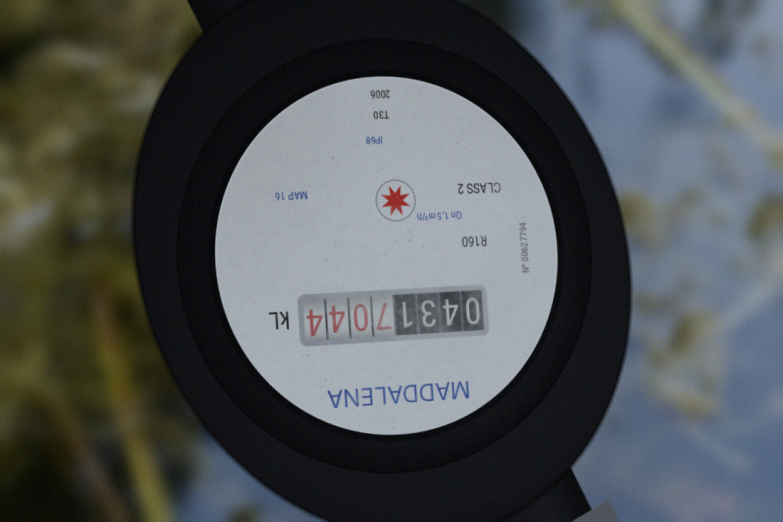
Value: 431.7044 kL
